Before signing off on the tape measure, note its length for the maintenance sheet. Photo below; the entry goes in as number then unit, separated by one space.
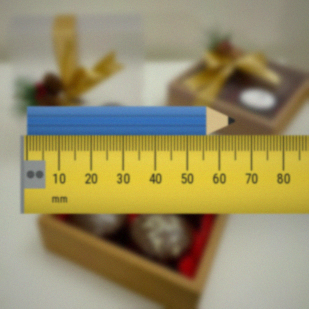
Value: 65 mm
